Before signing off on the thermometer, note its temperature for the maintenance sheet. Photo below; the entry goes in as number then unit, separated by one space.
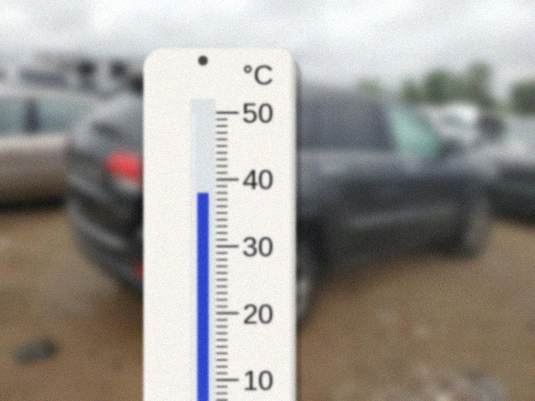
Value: 38 °C
